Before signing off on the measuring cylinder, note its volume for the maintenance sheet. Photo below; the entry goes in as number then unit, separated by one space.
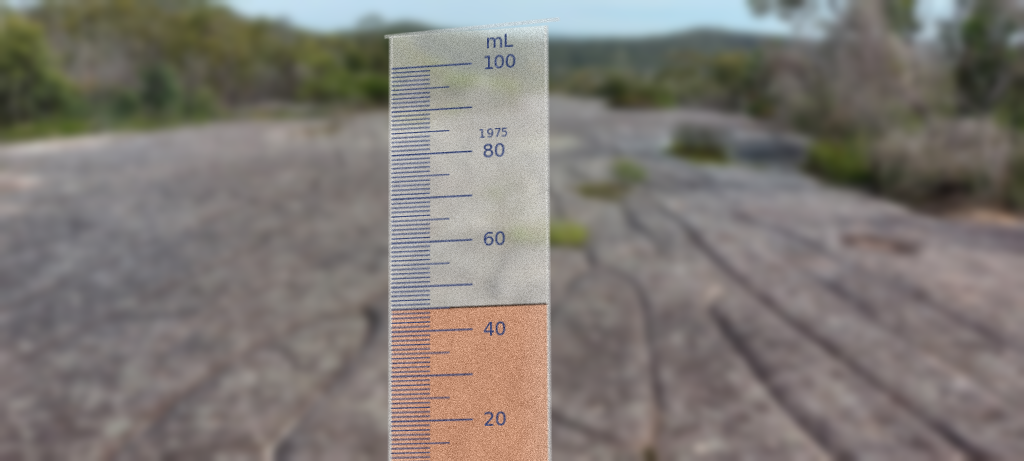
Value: 45 mL
